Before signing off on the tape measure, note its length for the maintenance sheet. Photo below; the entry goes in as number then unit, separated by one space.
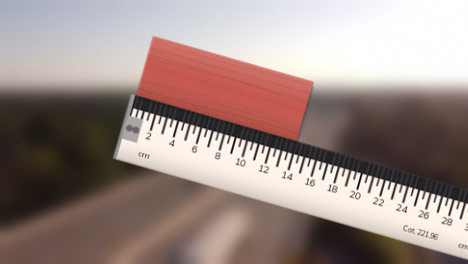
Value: 14 cm
